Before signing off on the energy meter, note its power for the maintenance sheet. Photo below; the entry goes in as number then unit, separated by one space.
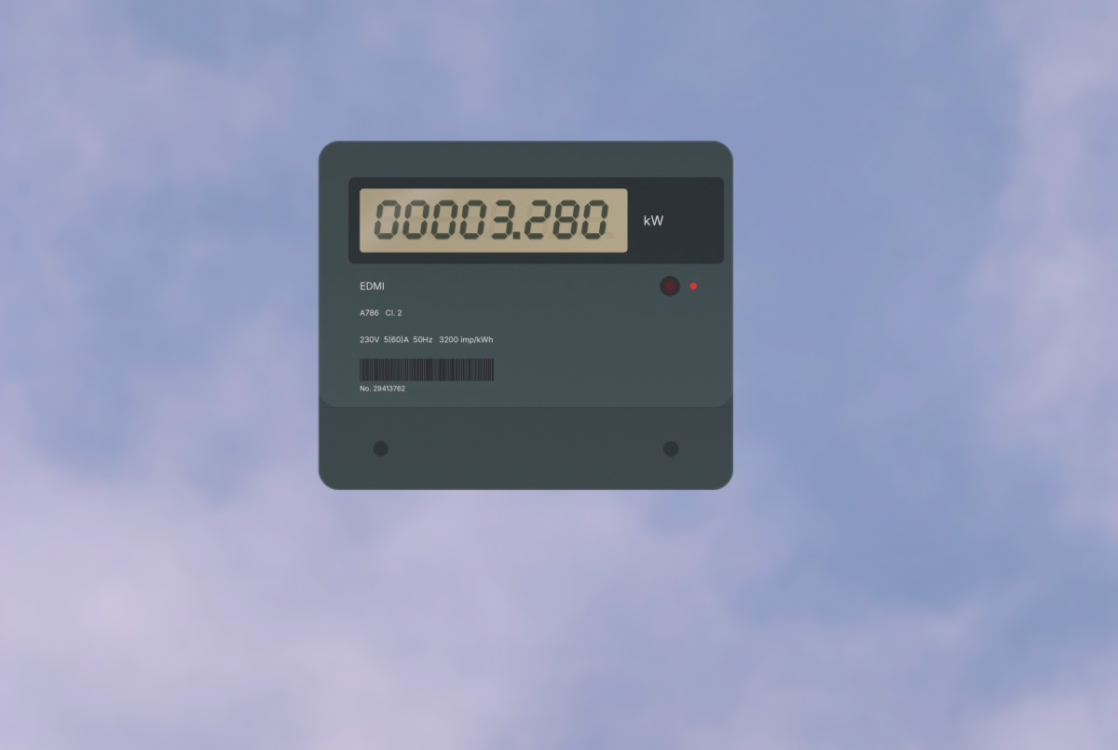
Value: 3.280 kW
